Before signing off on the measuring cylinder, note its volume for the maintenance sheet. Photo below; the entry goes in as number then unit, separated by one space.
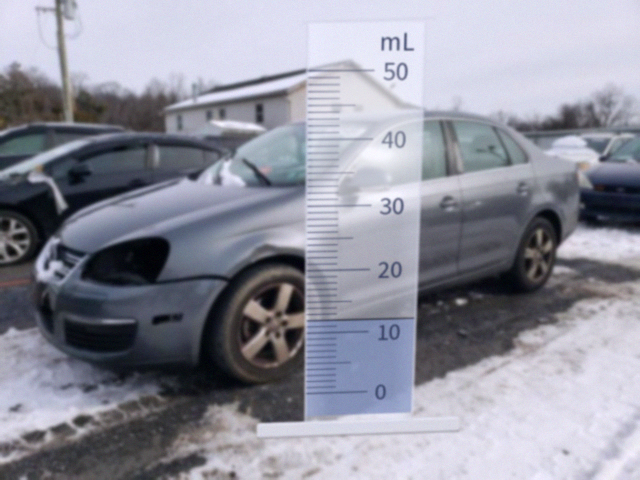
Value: 12 mL
